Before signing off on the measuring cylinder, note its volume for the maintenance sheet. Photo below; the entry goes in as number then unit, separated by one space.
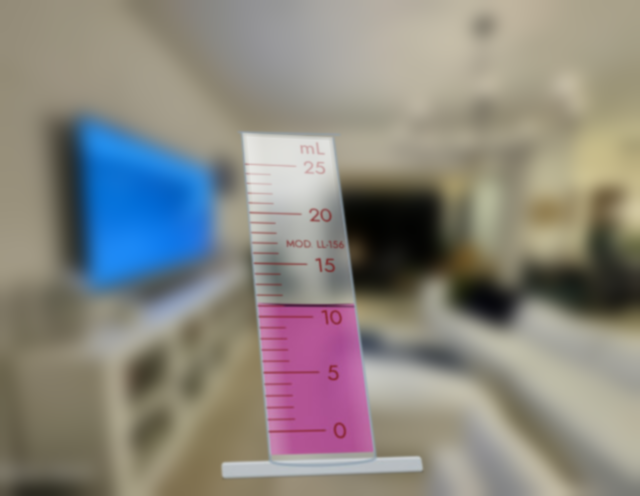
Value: 11 mL
